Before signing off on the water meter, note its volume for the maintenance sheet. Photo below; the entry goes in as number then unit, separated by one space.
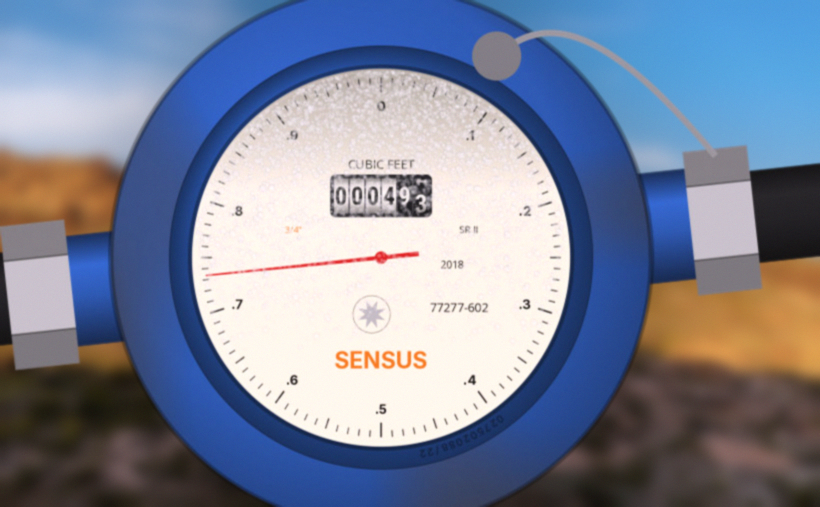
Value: 492.73 ft³
